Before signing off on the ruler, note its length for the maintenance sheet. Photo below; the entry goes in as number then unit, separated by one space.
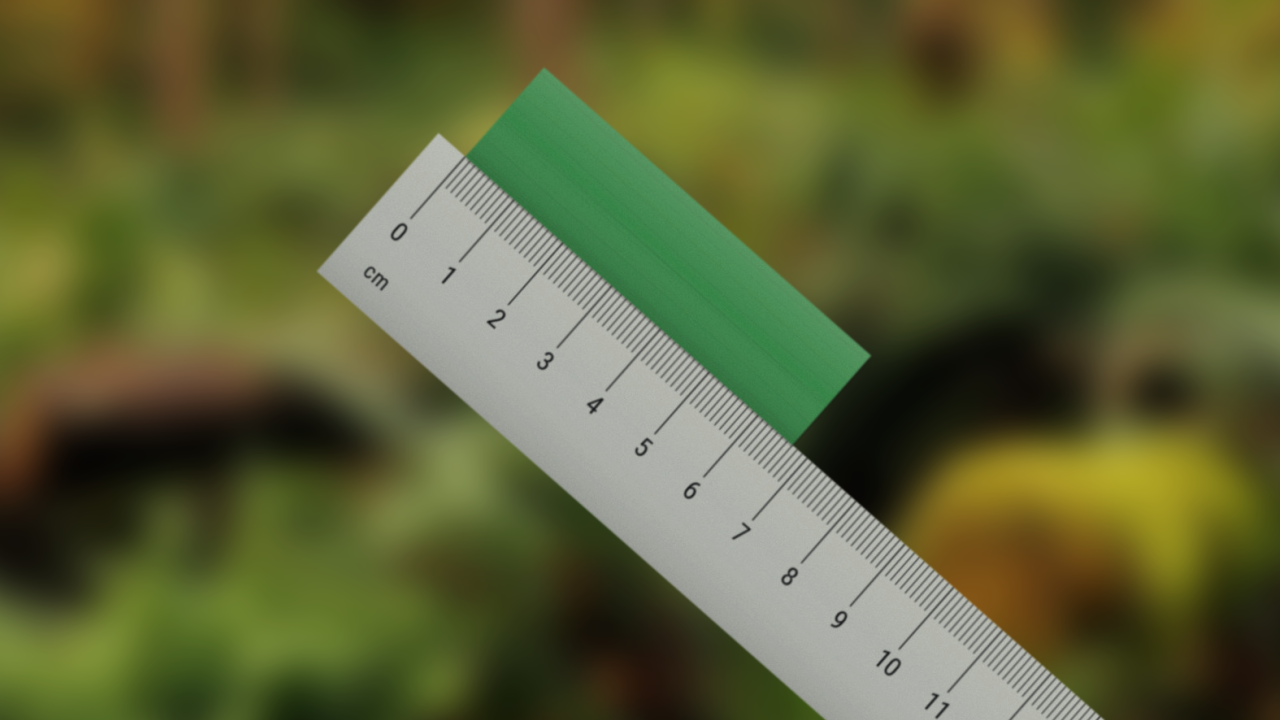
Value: 6.7 cm
